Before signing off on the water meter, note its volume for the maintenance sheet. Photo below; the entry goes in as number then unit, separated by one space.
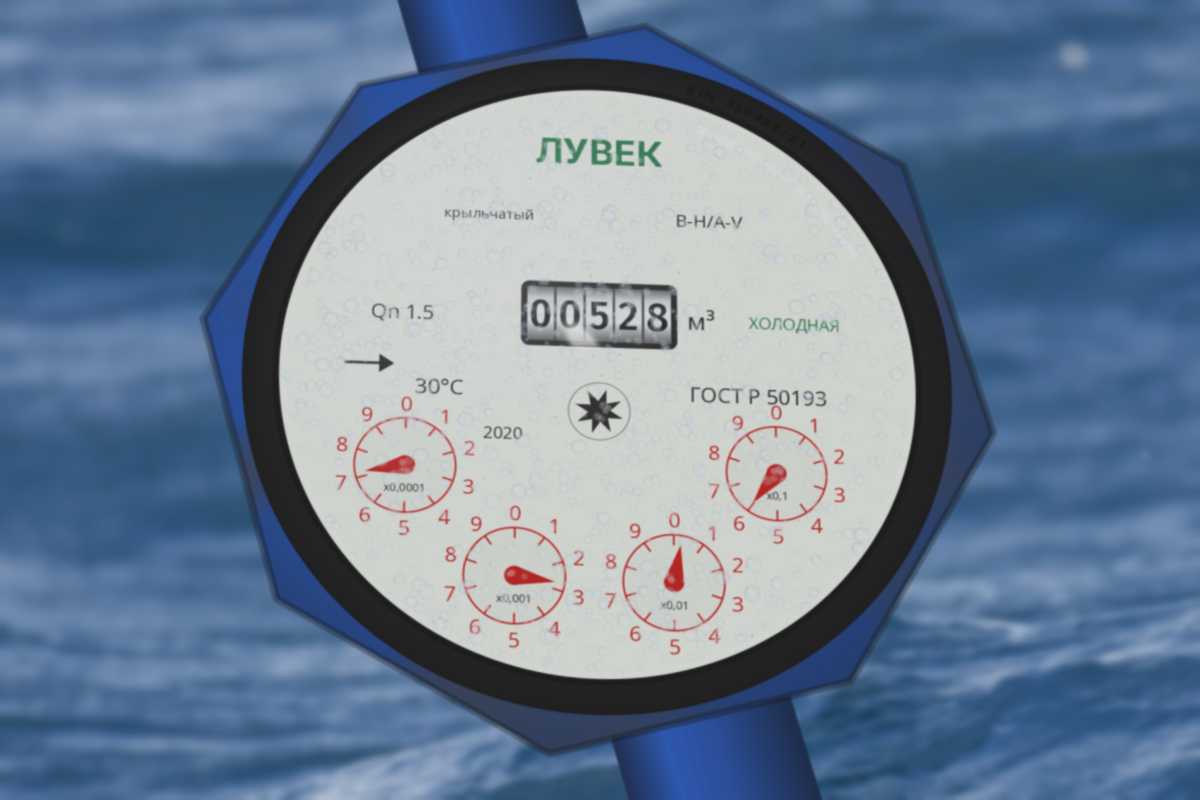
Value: 528.6027 m³
